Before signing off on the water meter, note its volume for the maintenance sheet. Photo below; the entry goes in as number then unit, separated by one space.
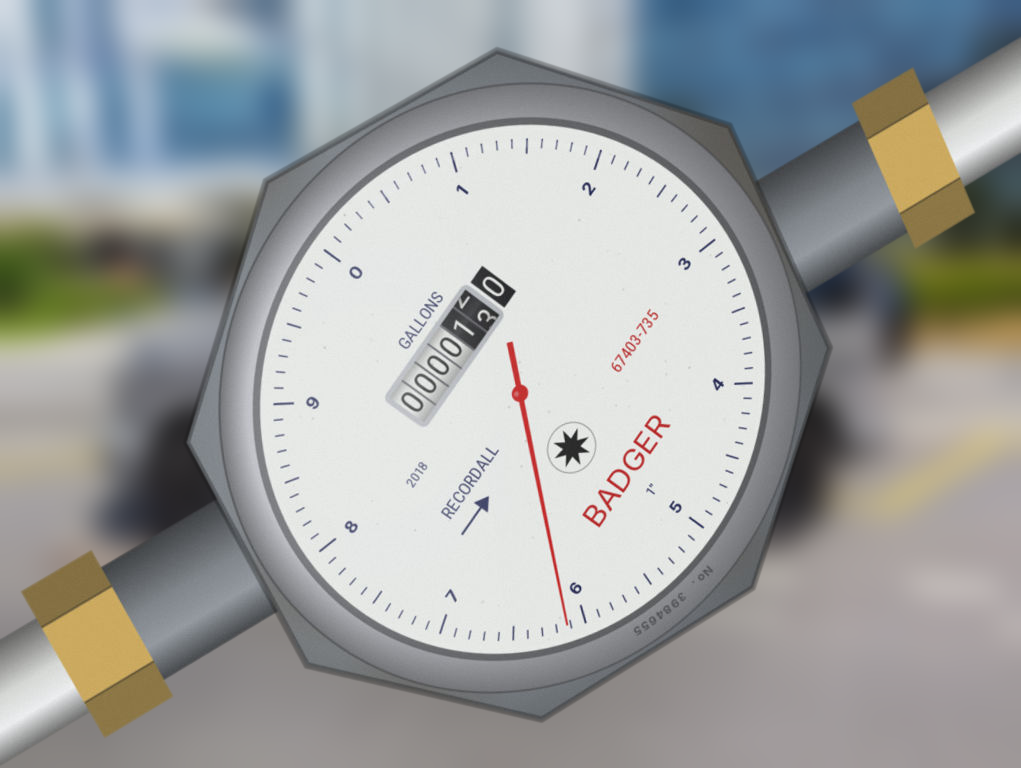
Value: 126.1 gal
